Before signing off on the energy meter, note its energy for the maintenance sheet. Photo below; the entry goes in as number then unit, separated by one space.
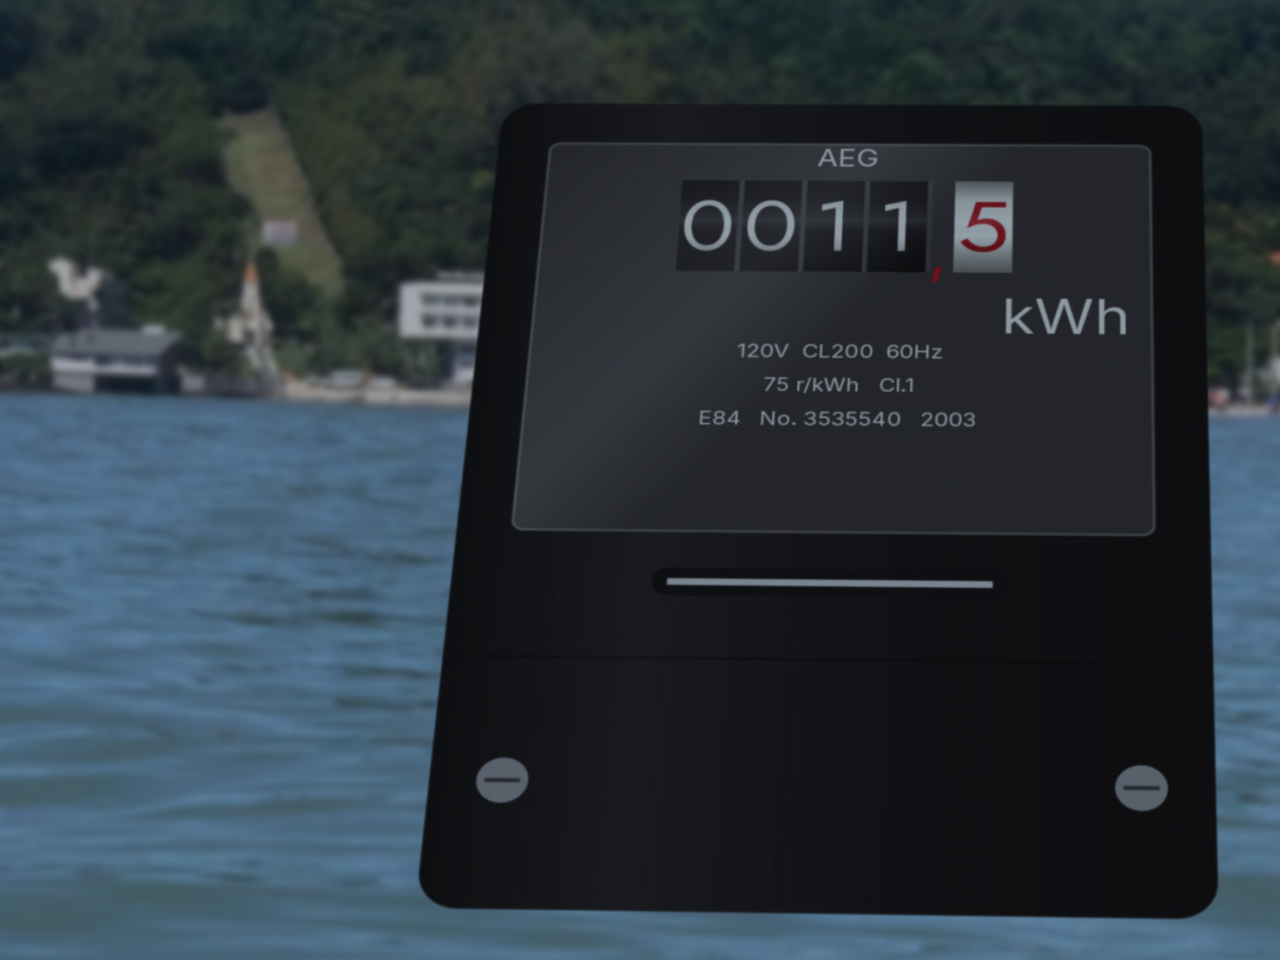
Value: 11.5 kWh
